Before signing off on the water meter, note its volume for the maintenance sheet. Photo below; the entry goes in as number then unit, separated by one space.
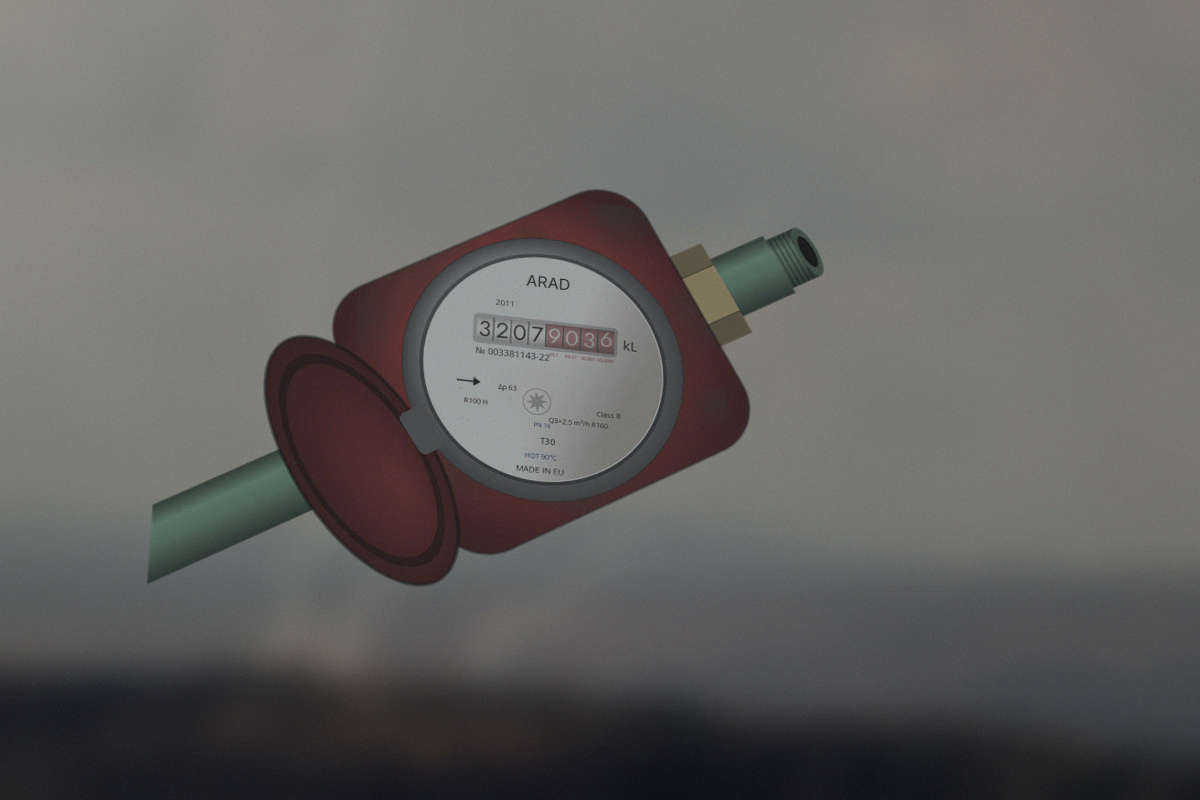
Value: 3207.9036 kL
